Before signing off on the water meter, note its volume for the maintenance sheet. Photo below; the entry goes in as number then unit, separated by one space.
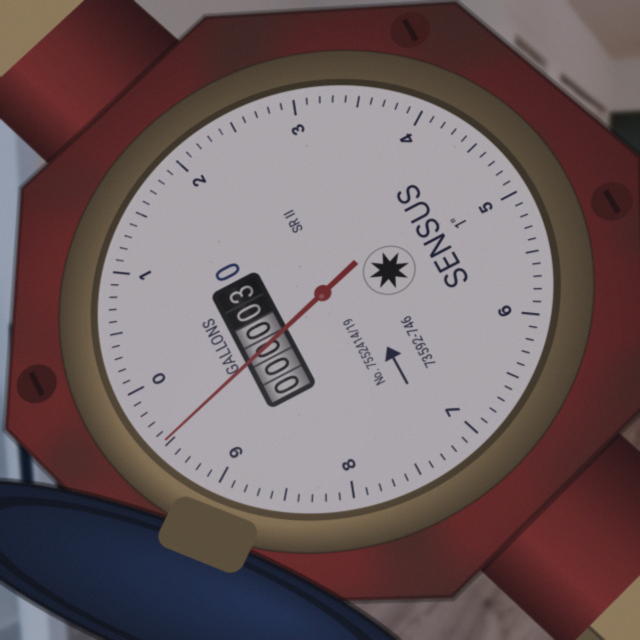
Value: 29.5 gal
